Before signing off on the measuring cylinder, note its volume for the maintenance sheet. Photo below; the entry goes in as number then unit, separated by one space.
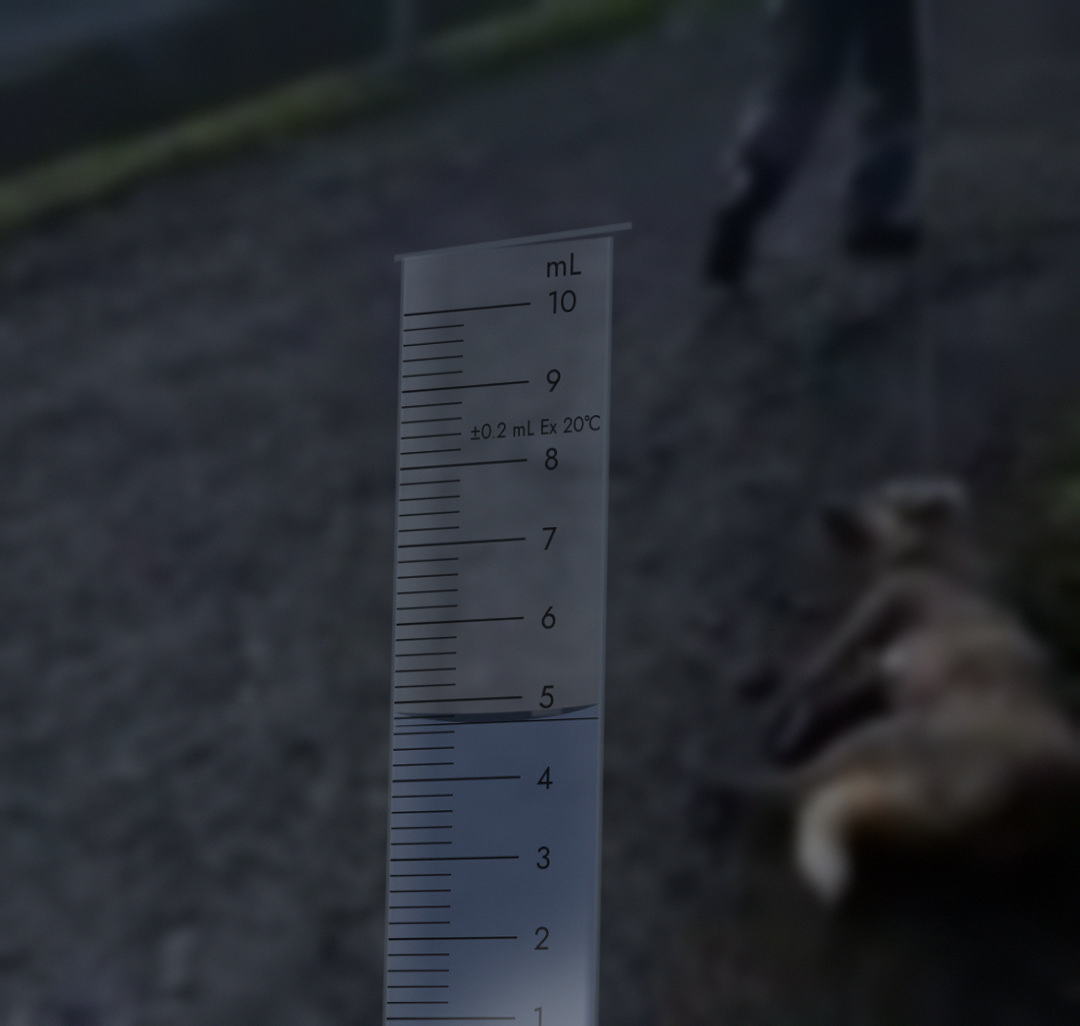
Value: 4.7 mL
